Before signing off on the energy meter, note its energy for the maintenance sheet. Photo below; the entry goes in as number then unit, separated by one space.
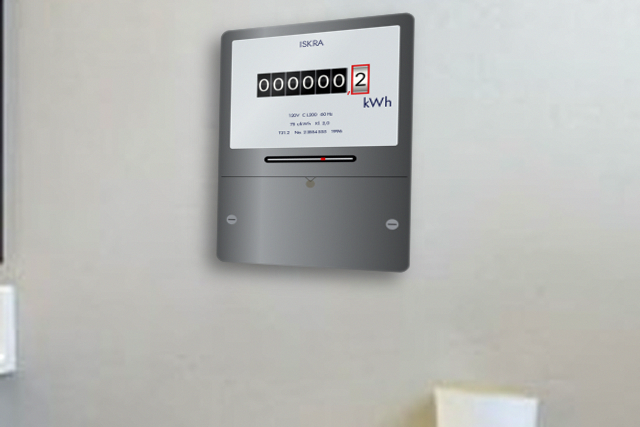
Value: 0.2 kWh
